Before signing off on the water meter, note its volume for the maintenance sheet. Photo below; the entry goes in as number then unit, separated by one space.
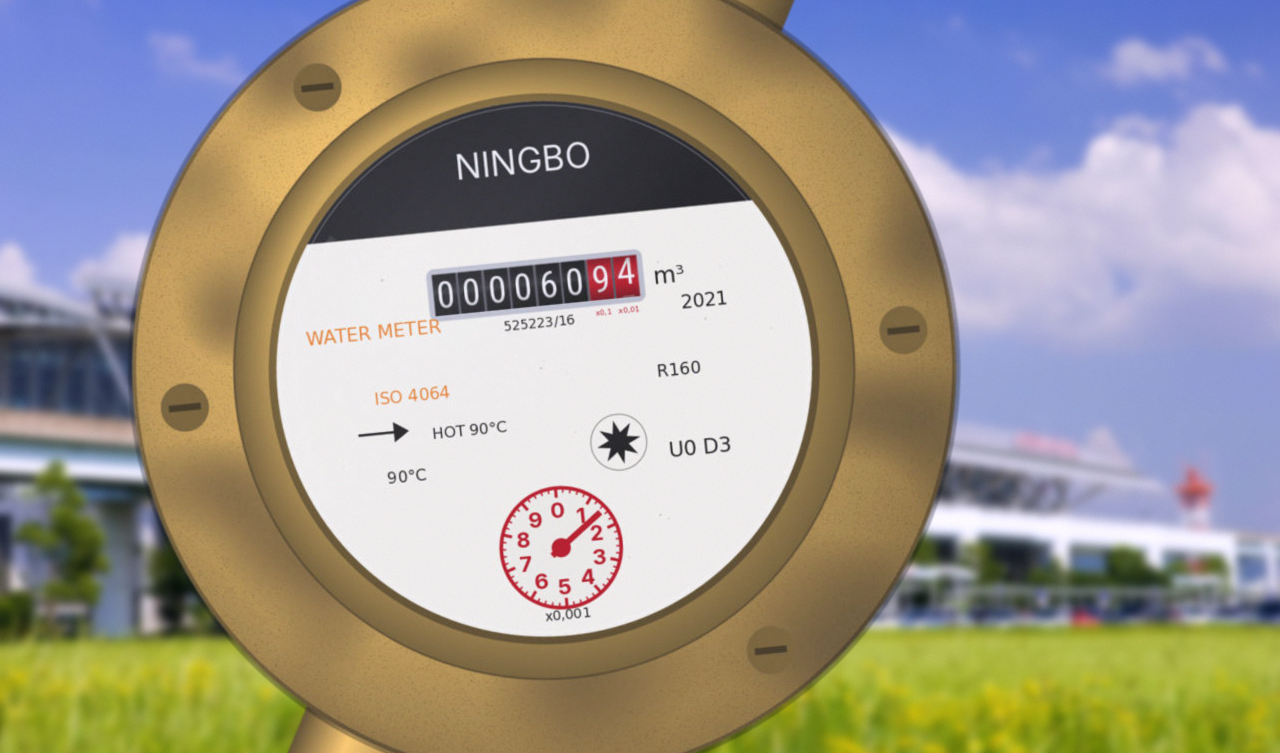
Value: 60.941 m³
